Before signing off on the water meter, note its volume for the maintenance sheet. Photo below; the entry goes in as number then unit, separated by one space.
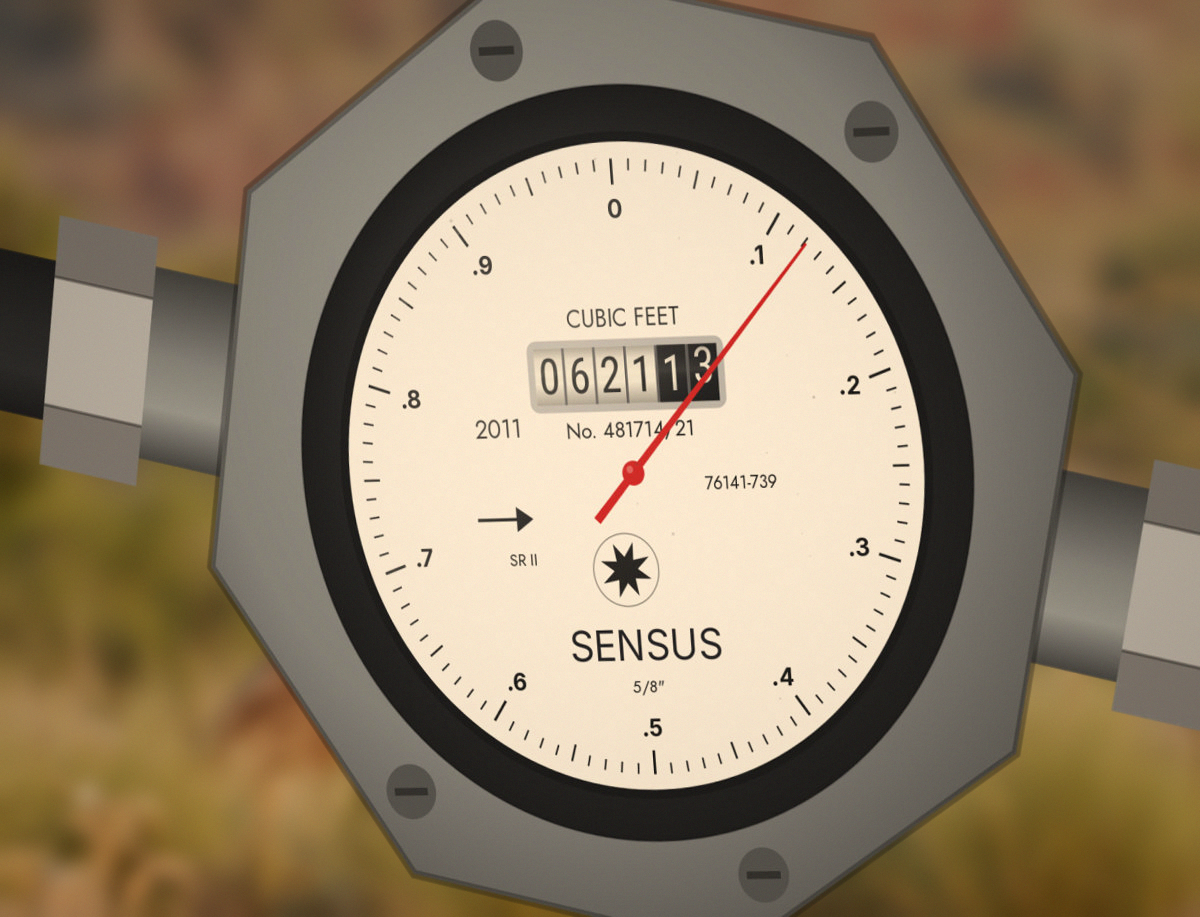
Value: 62113.12 ft³
